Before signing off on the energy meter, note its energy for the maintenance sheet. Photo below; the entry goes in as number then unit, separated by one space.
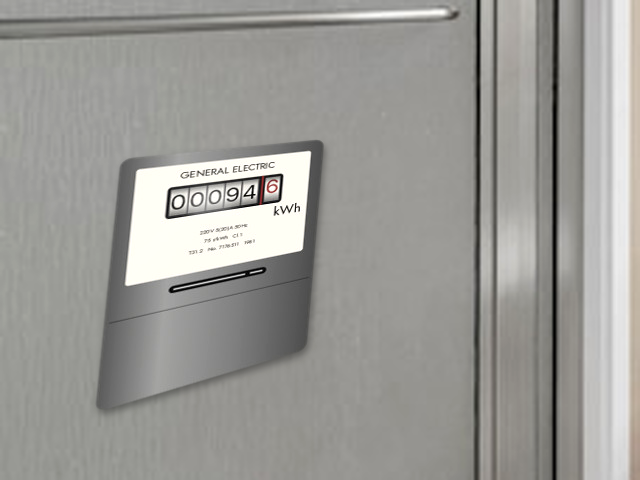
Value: 94.6 kWh
